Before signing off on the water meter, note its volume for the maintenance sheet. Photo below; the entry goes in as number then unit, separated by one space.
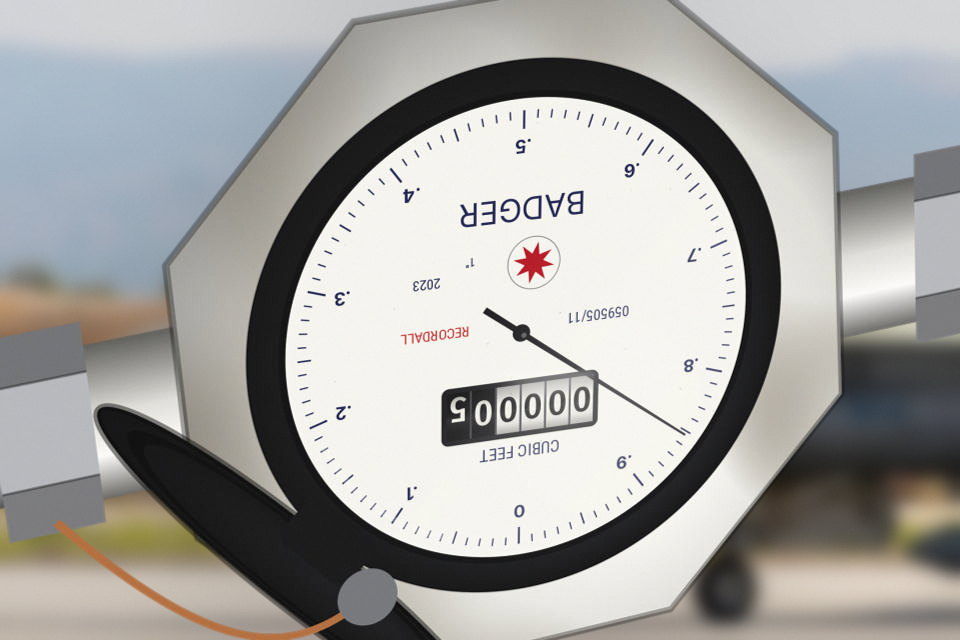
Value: 4.85 ft³
